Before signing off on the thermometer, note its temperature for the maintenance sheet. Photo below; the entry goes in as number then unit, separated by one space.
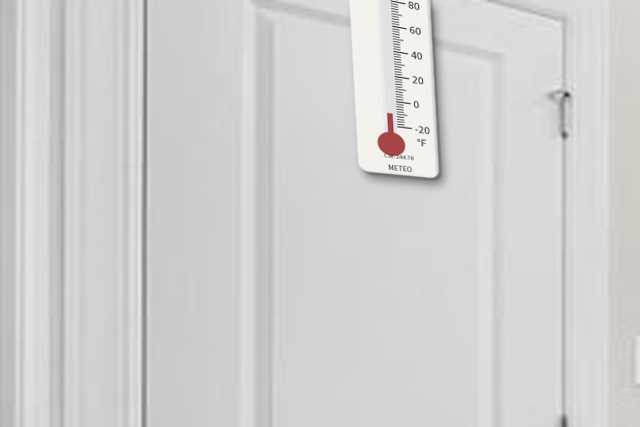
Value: -10 °F
